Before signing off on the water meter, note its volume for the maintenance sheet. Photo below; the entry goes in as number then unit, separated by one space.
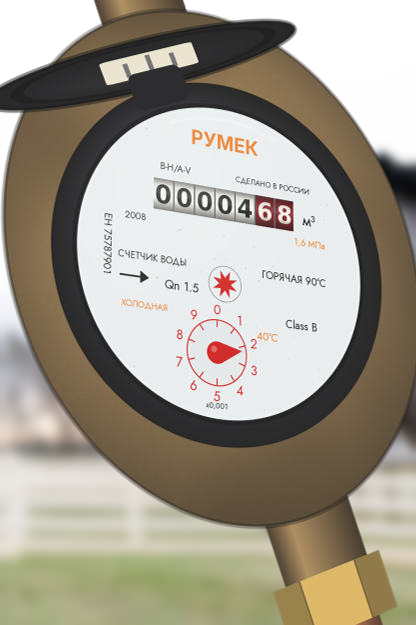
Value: 4.682 m³
